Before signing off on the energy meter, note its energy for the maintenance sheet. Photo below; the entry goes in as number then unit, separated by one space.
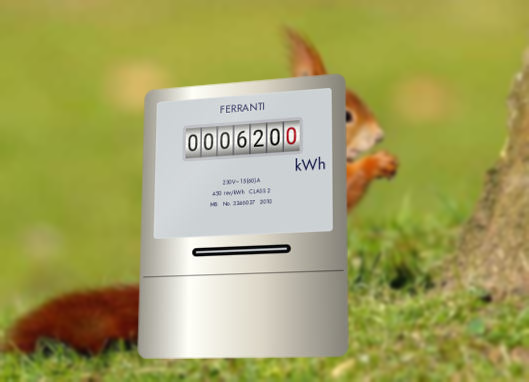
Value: 620.0 kWh
